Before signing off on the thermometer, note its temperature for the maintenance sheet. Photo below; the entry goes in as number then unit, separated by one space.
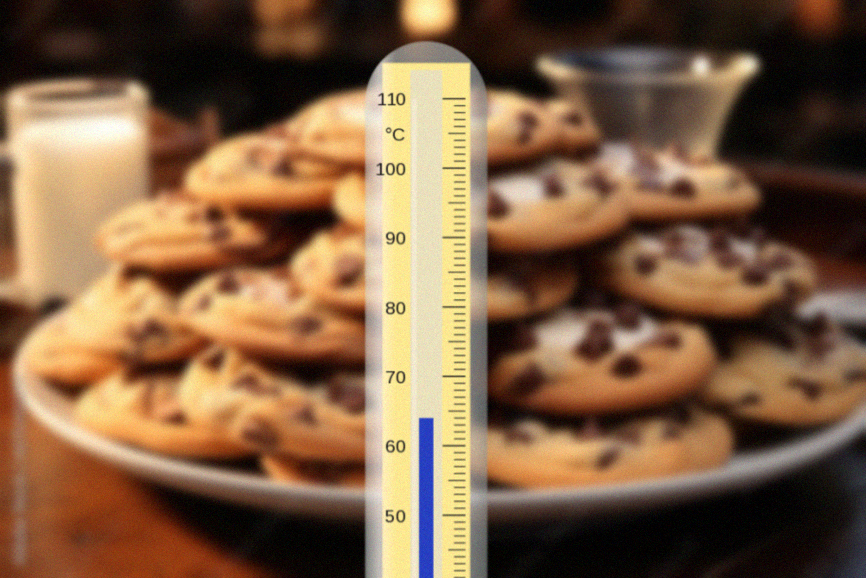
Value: 64 °C
